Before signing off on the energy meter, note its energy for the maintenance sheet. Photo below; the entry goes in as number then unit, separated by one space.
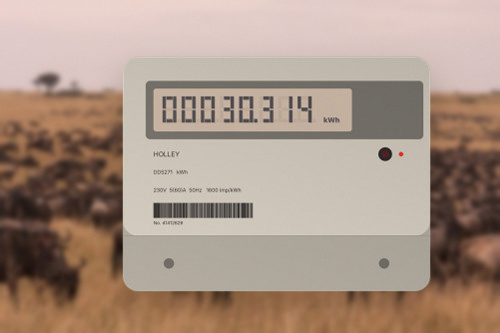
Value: 30.314 kWh
